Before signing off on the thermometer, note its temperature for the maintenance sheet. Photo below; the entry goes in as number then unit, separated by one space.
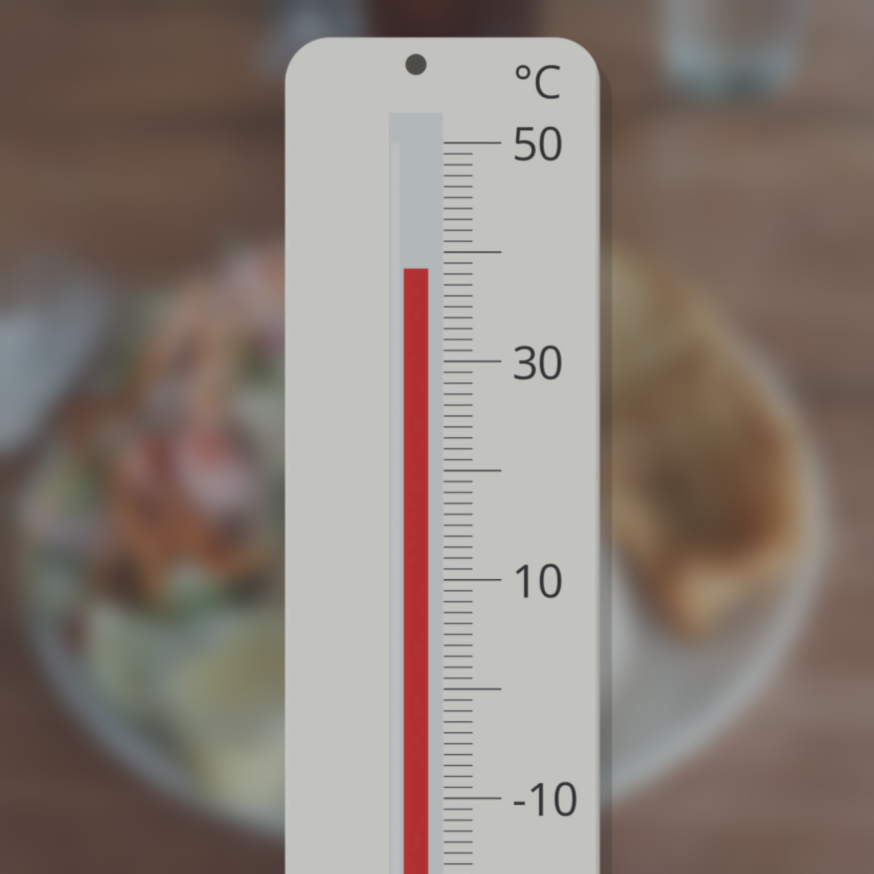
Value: 38.5 °C
